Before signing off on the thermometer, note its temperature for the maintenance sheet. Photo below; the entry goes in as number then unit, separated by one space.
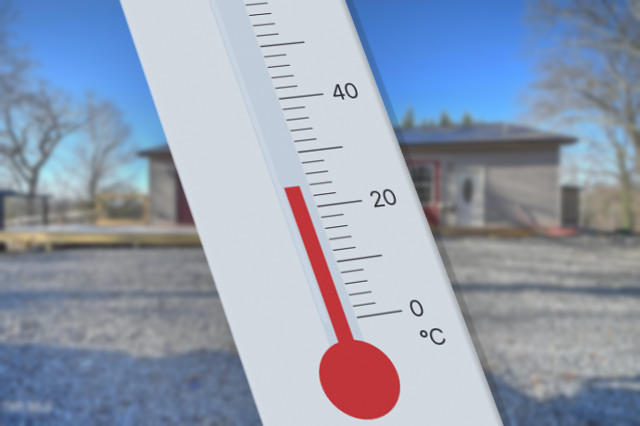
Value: 24 °C
